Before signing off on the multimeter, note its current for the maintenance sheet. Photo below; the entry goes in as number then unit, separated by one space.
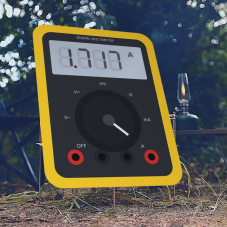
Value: 1.717 A
